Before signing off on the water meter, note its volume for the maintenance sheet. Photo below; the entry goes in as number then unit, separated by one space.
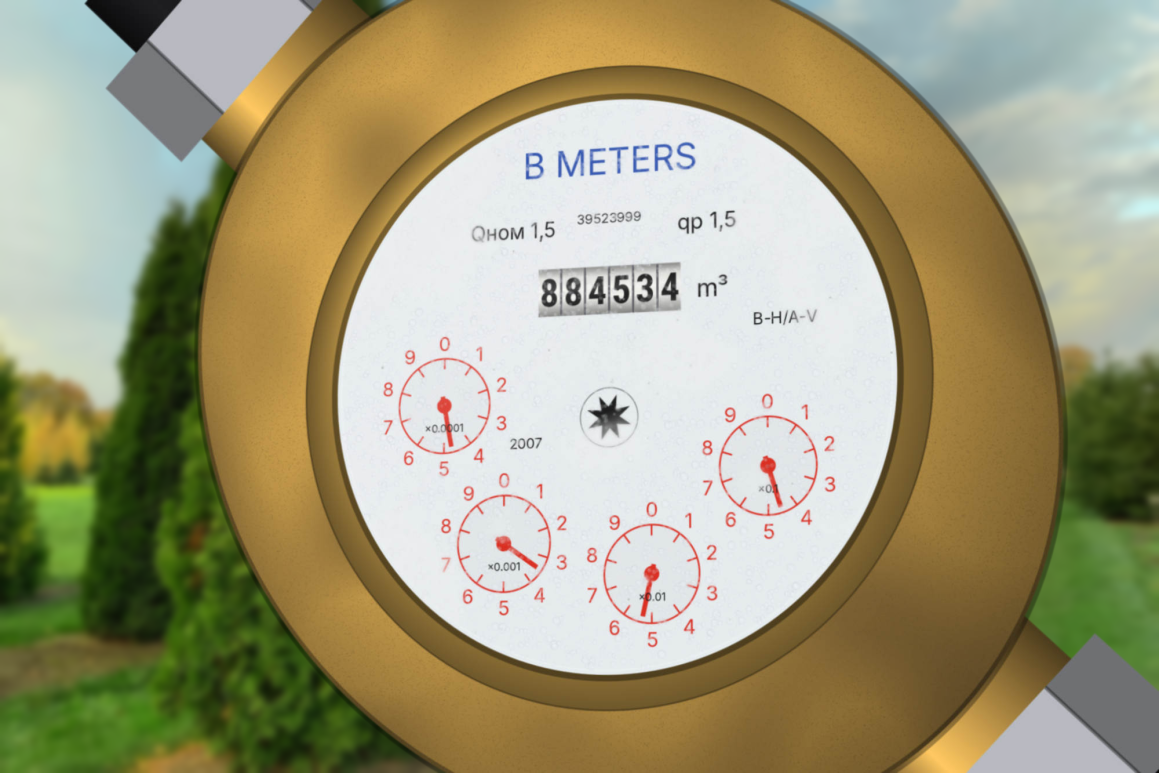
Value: 884534.4534 m³
